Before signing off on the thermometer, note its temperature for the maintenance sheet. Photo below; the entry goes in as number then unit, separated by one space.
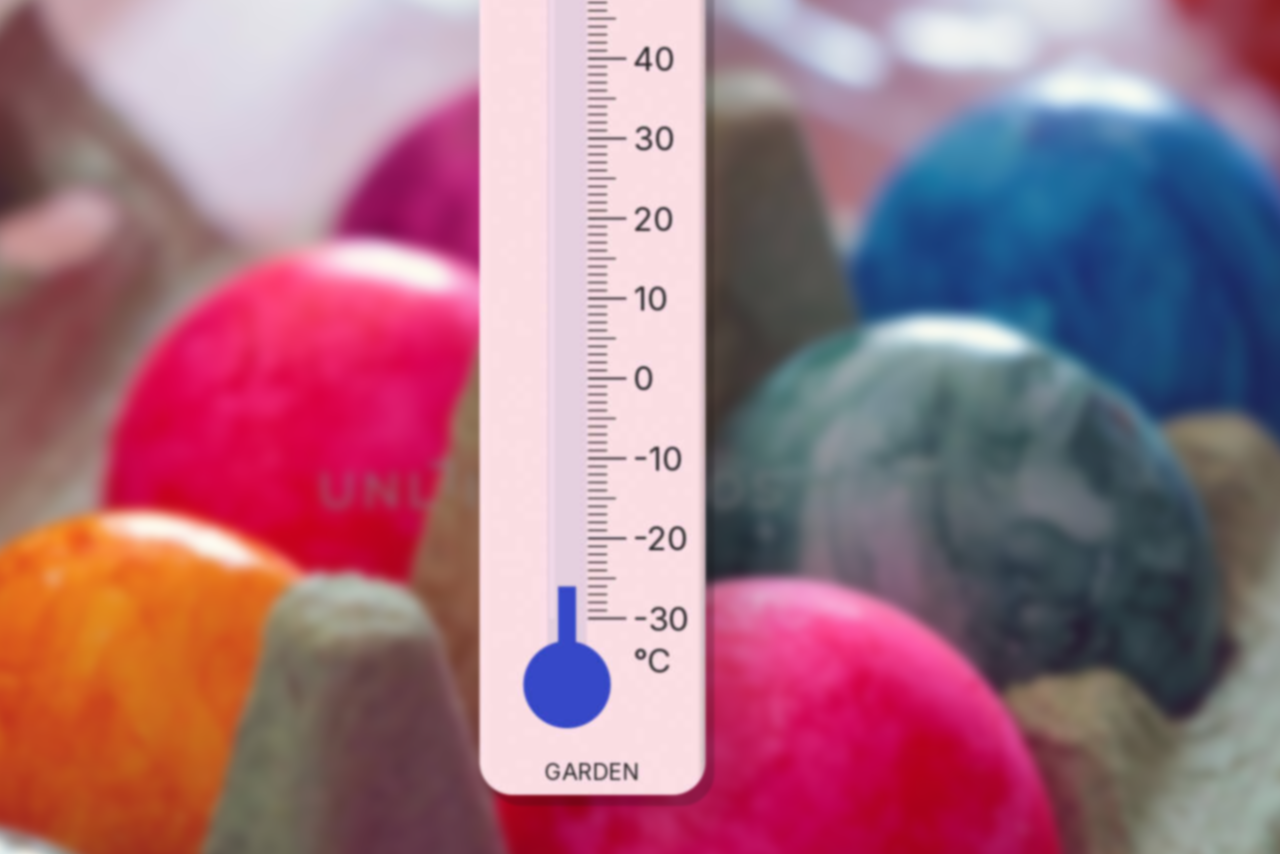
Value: -26 °C
